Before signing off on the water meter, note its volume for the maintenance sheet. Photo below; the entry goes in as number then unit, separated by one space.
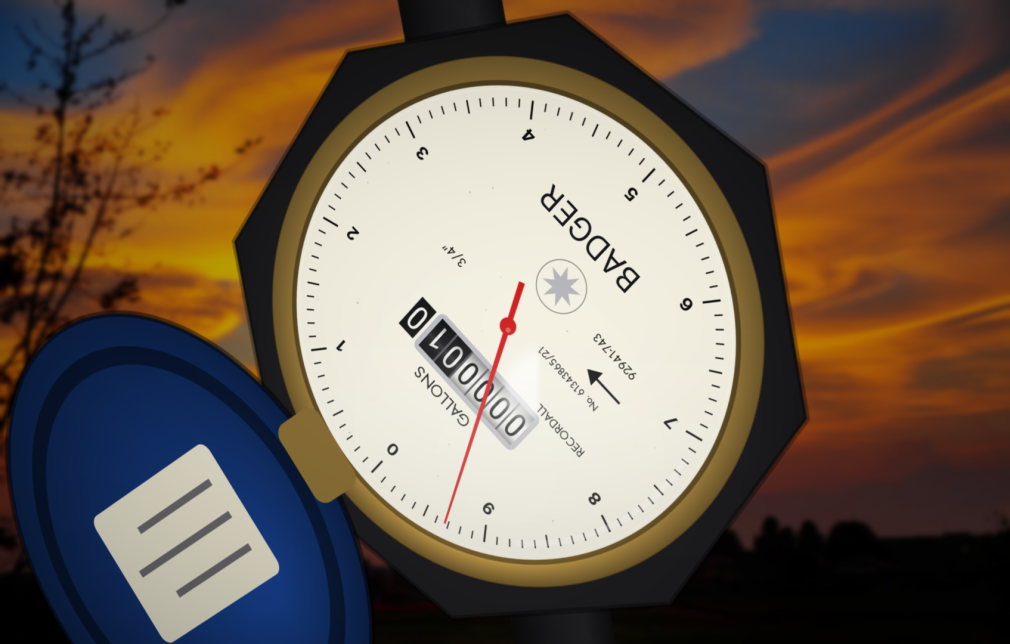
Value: 9.3 gal
